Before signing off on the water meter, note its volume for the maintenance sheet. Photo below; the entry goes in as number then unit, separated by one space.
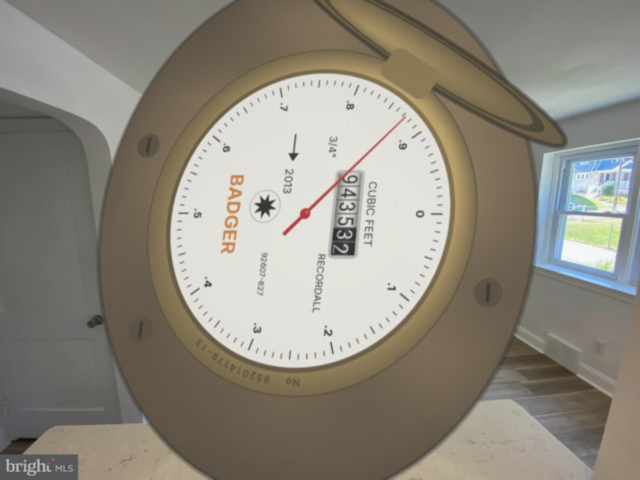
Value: 943531.87 ft³
